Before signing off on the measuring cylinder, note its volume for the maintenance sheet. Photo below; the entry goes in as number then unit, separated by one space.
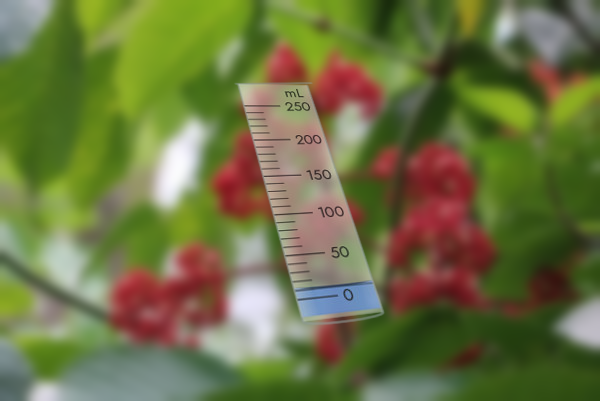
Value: 10 mL
